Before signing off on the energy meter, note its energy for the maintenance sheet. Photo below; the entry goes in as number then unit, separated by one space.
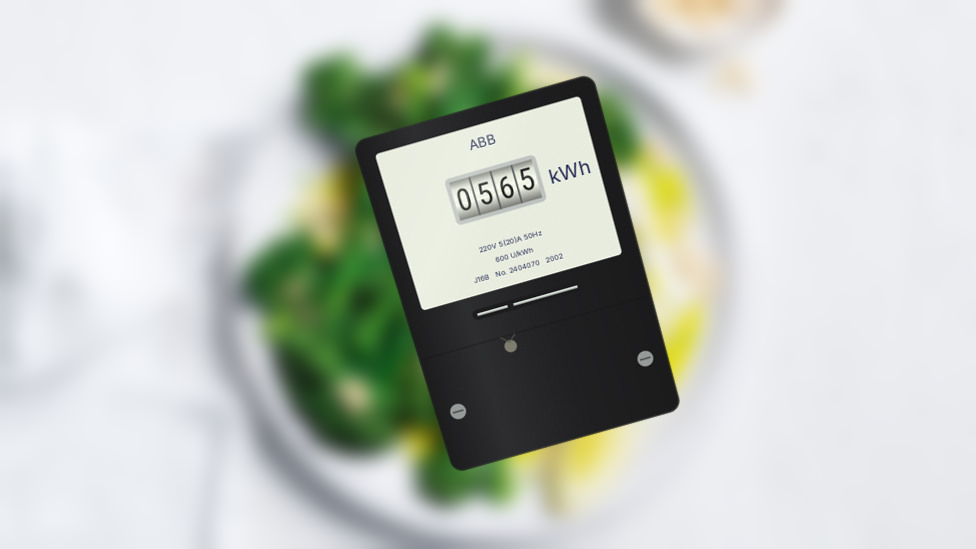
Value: 565 kWh
